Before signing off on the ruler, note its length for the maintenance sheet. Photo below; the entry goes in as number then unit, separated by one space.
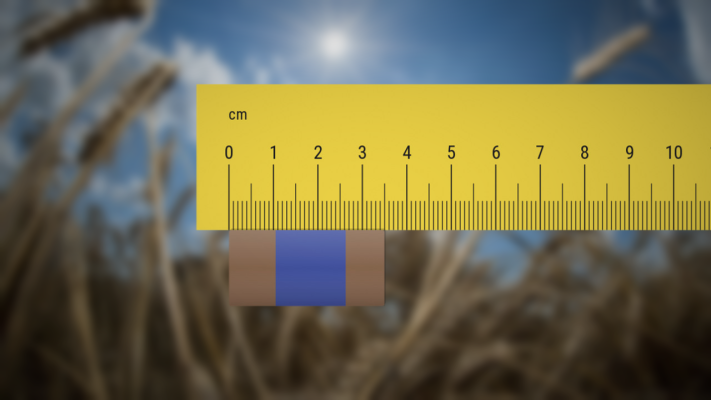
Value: 3.5 cm
